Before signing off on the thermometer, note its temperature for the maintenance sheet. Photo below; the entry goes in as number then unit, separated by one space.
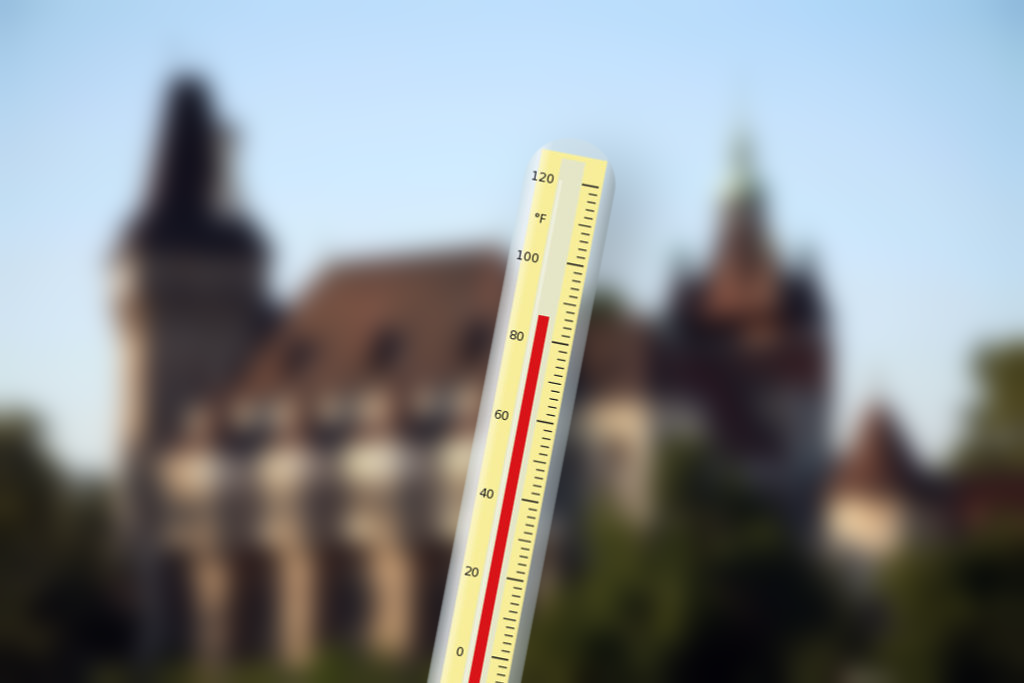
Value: 86 °F
